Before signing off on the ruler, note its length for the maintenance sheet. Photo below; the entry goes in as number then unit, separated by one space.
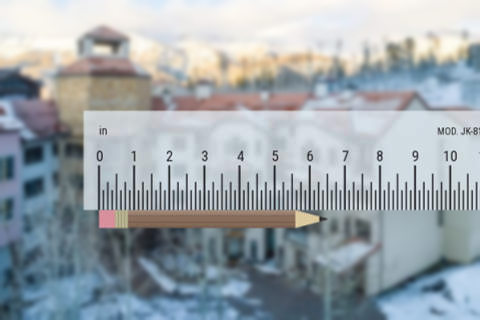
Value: 6.5 in
